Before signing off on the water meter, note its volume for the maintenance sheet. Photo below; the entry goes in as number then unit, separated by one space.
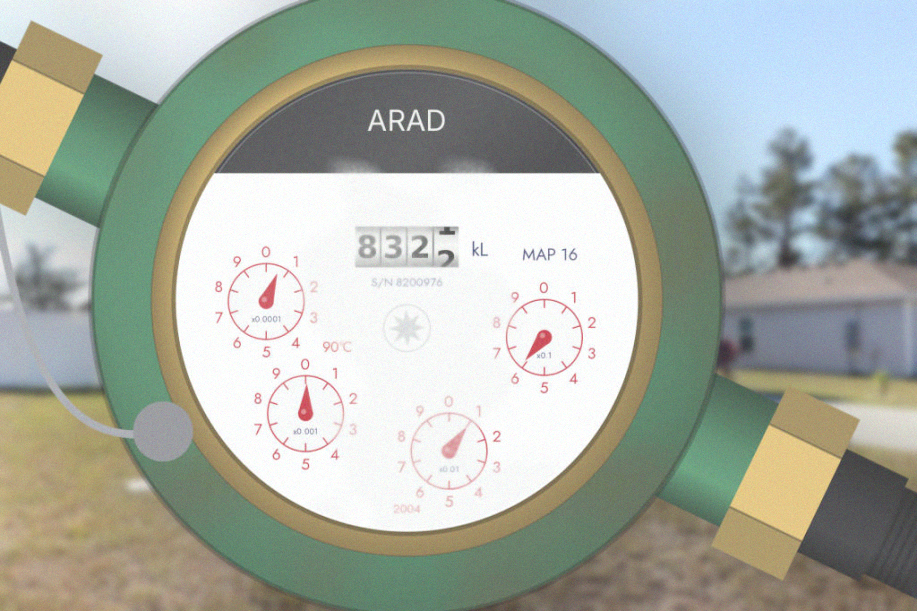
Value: 8321.6100 kL
